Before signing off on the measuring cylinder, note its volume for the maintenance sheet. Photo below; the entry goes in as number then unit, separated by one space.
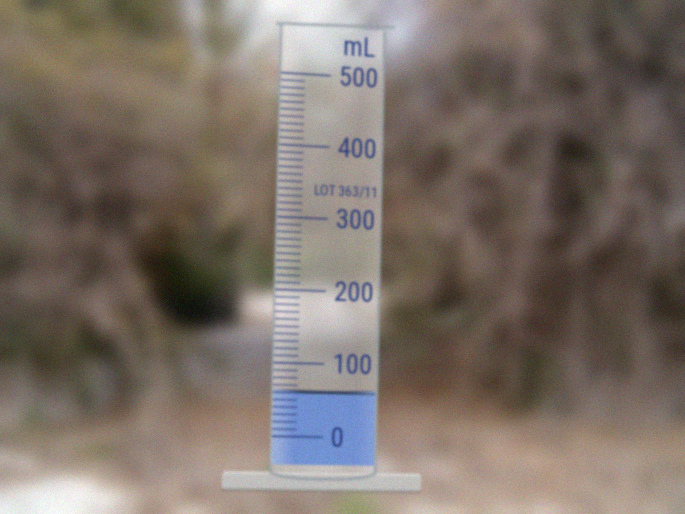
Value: 60 mL
